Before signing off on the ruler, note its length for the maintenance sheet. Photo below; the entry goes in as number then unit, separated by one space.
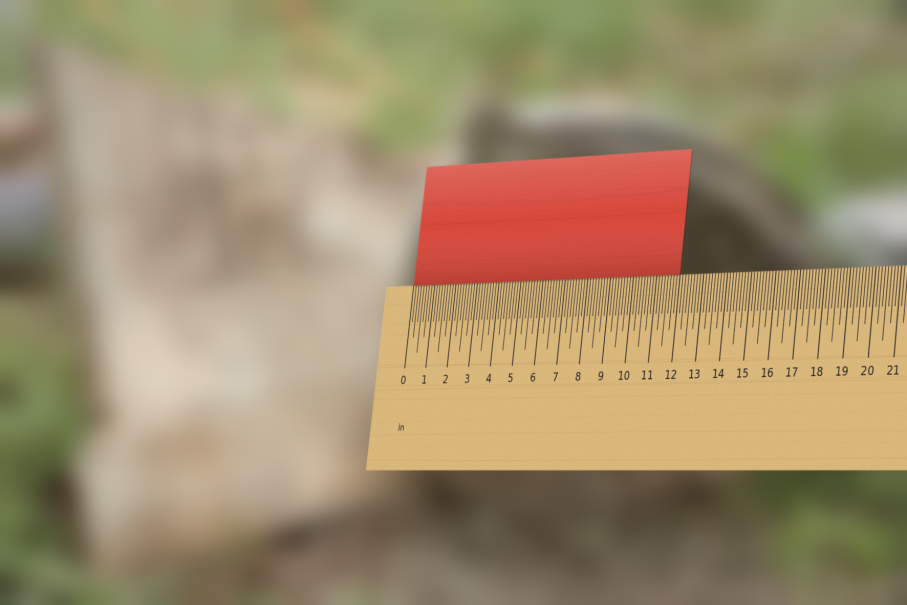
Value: 12 in
